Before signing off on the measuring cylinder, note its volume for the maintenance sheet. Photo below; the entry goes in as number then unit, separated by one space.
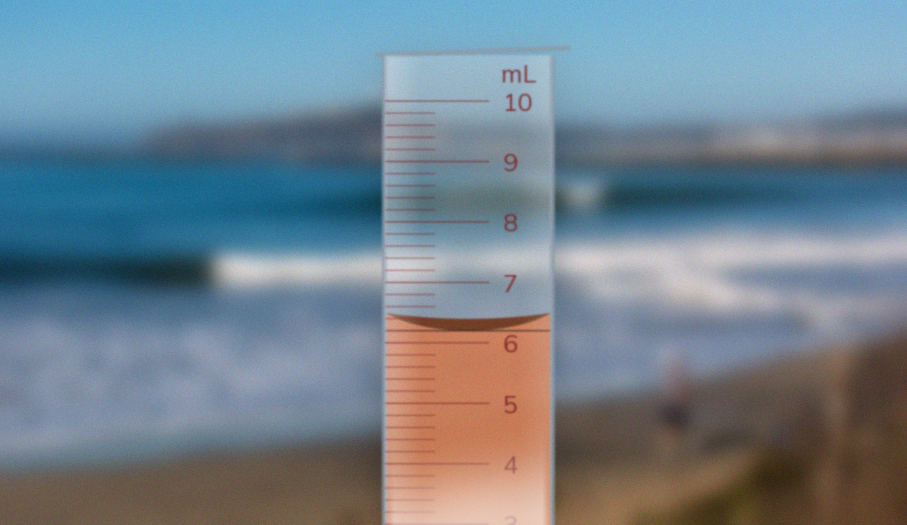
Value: 6.2 mL
